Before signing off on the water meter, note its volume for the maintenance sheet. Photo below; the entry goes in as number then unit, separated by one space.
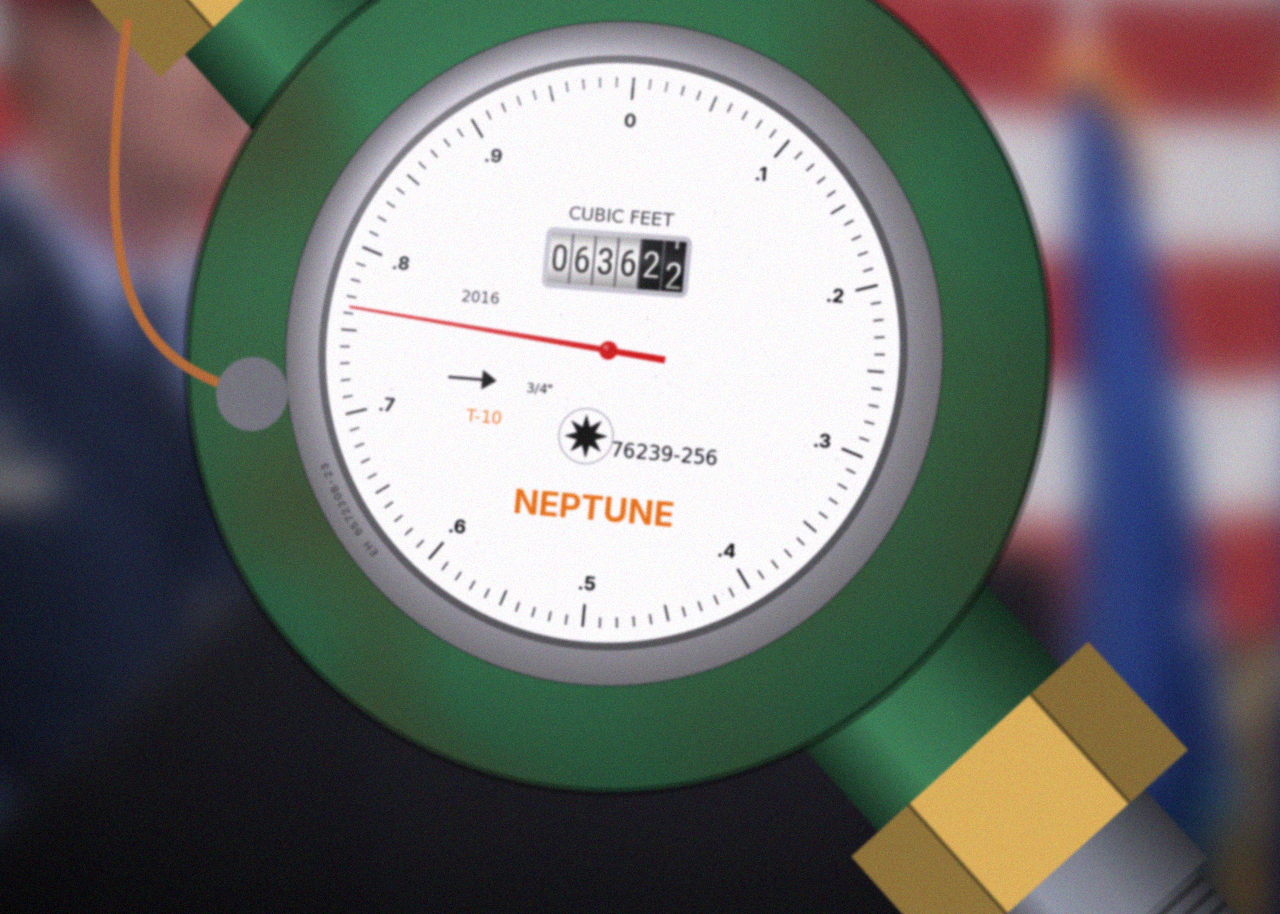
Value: 63621.76 ft³
